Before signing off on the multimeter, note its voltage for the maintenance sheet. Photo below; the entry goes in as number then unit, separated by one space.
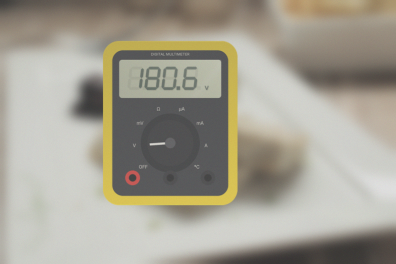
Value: 180.6 V
